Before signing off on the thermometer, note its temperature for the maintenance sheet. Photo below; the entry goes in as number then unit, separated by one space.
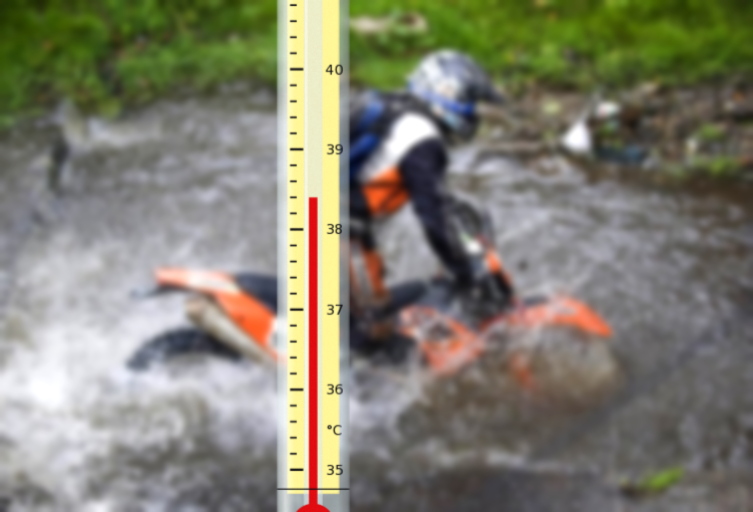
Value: 38.4 °C
